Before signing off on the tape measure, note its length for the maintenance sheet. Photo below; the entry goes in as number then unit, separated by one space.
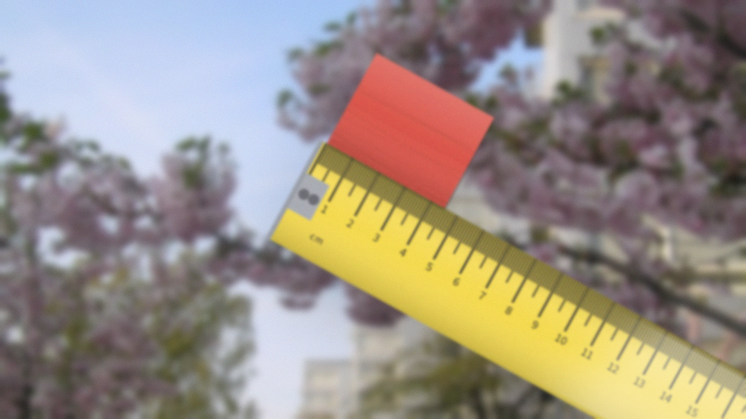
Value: 4.5 cm
